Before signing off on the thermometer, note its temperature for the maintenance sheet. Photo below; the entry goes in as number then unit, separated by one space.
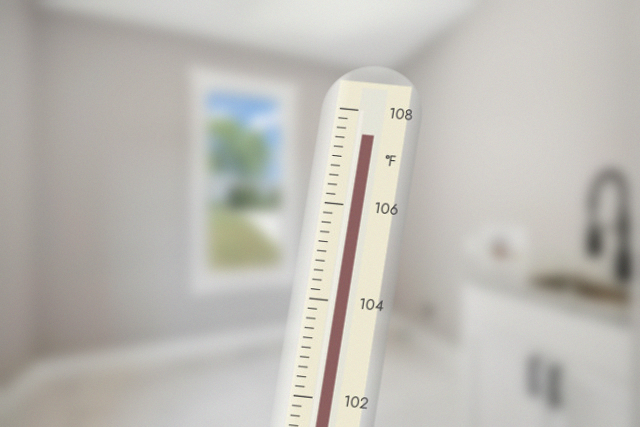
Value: 107.5 °F
